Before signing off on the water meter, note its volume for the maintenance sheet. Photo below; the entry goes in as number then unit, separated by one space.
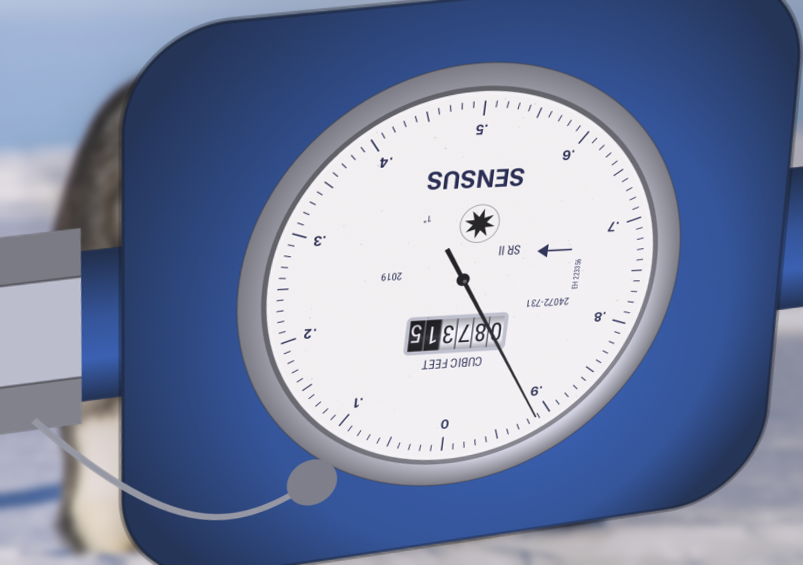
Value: 87314.91 ft³
